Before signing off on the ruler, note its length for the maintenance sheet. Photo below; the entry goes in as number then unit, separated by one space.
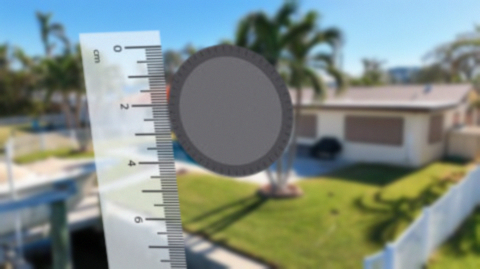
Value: 4.5 cm
